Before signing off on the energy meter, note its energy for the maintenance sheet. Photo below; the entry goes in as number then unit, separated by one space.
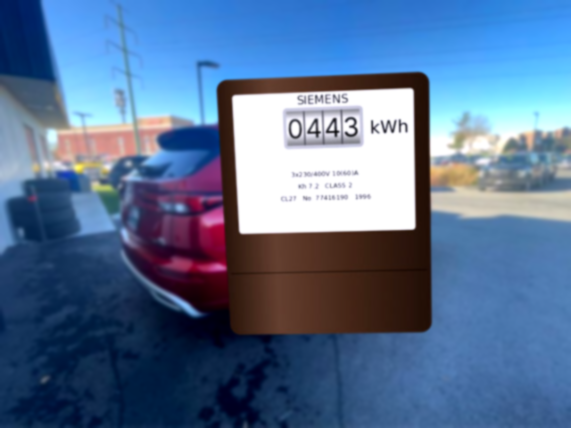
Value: 443 kWh
